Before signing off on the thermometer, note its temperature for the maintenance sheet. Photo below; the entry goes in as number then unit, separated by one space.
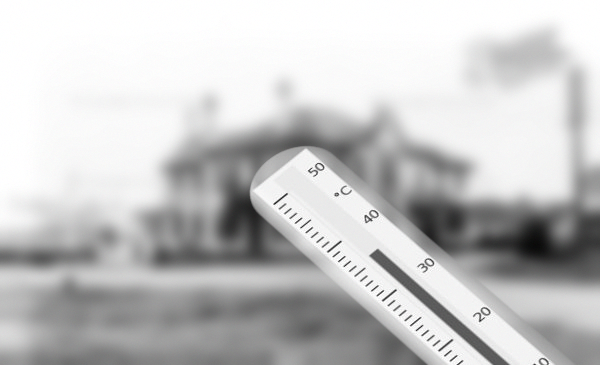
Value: 36 °C
